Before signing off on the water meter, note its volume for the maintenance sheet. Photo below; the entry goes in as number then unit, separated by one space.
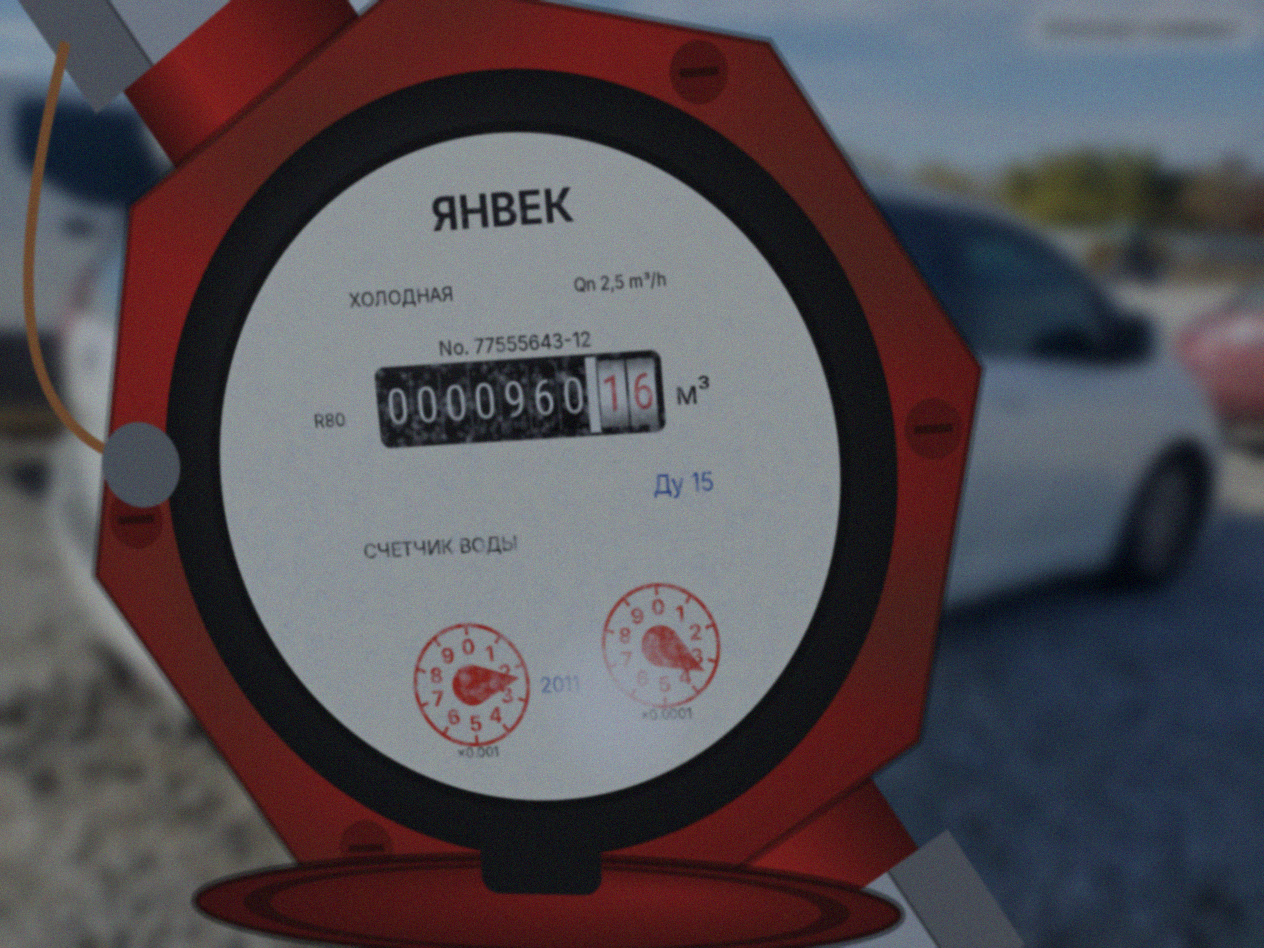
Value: 960.1623 m³
